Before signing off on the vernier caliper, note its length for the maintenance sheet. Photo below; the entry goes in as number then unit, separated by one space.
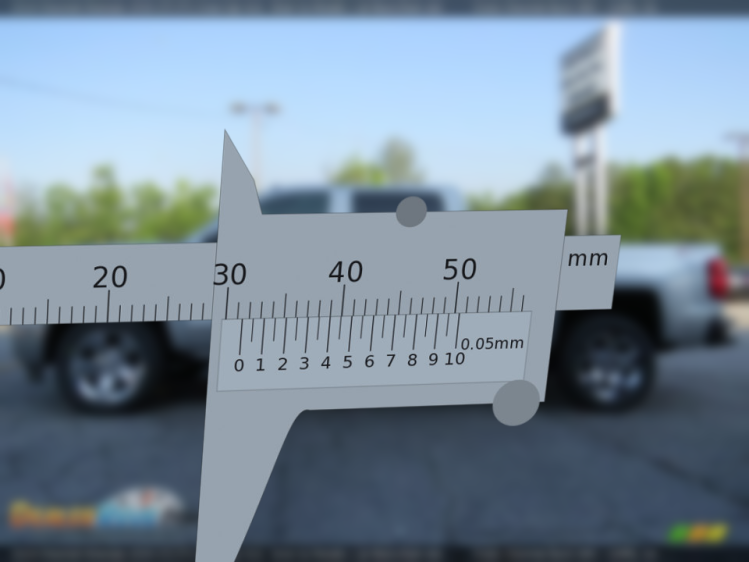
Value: 31.4 mm
